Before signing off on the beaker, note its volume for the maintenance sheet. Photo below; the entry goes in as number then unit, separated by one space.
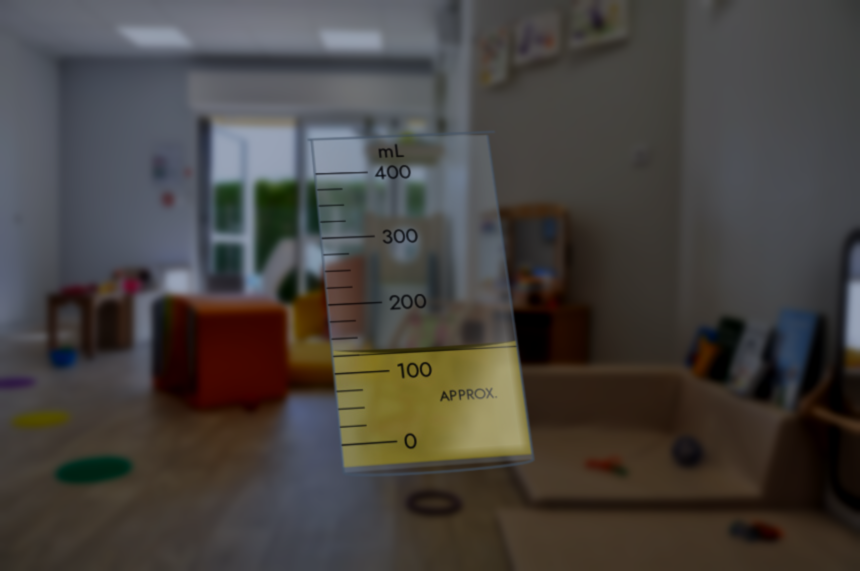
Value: 125 mL
